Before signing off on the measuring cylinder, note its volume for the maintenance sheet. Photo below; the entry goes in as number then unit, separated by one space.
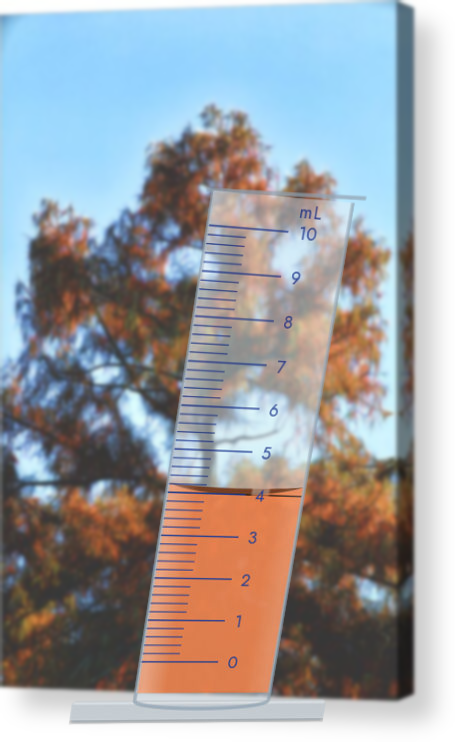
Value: 4 mL
